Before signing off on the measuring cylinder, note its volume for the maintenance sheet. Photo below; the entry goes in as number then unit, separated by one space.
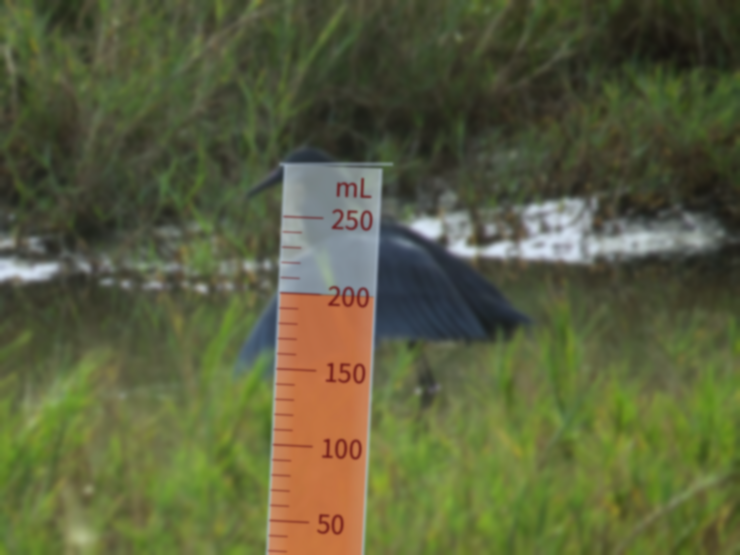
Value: 200 mL
